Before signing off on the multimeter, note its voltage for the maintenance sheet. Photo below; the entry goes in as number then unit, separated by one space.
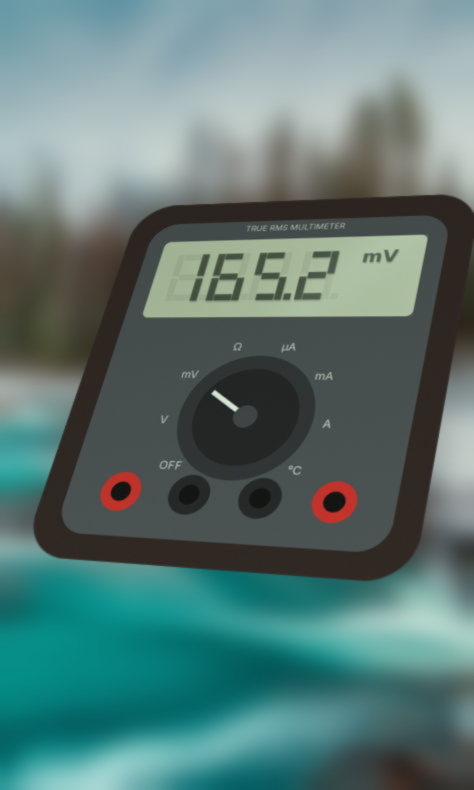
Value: 165.2 mV
